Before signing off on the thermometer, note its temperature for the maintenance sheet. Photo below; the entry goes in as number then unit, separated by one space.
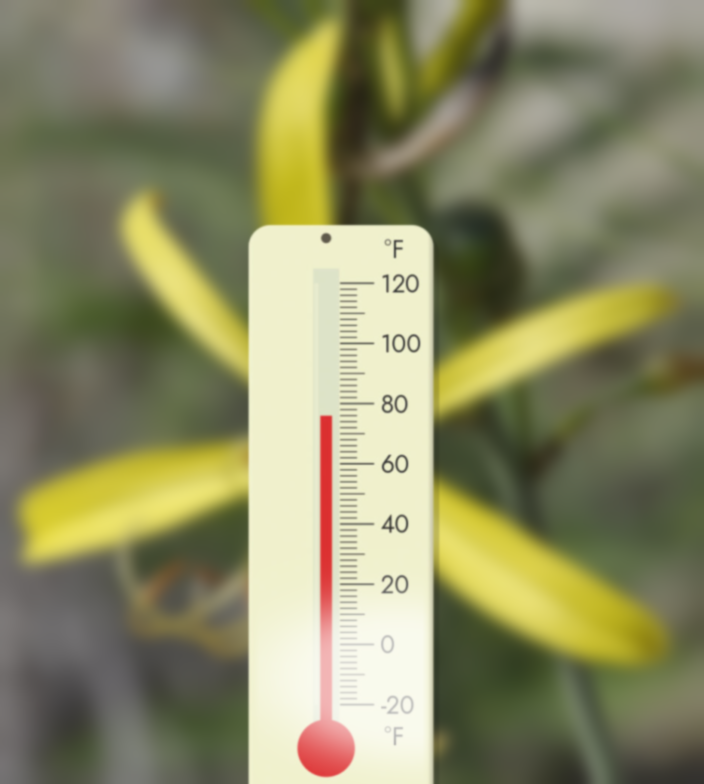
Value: 76 °F
